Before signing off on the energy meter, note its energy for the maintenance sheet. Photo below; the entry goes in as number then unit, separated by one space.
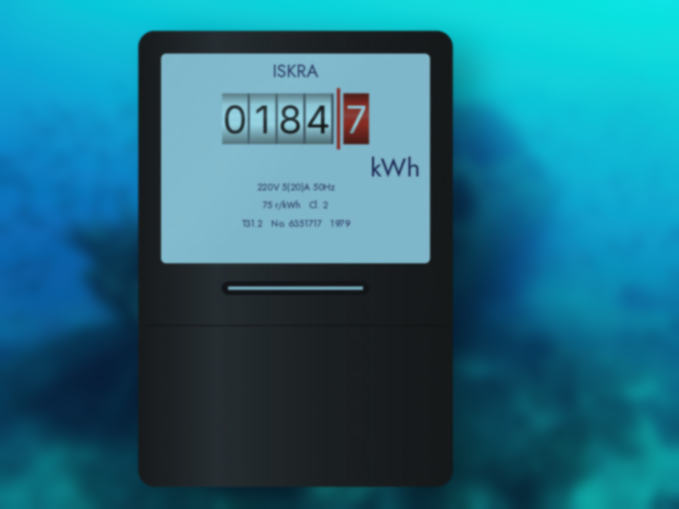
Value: 184.7 kWh
